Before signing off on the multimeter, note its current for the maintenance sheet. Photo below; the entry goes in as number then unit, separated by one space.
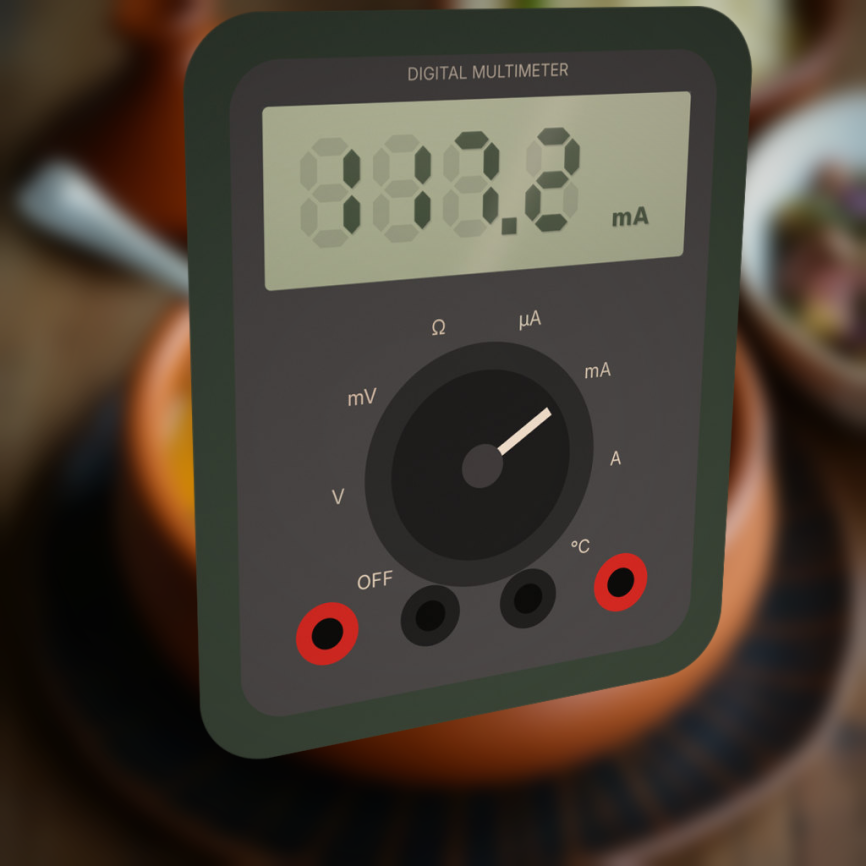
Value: 117.2 mA
